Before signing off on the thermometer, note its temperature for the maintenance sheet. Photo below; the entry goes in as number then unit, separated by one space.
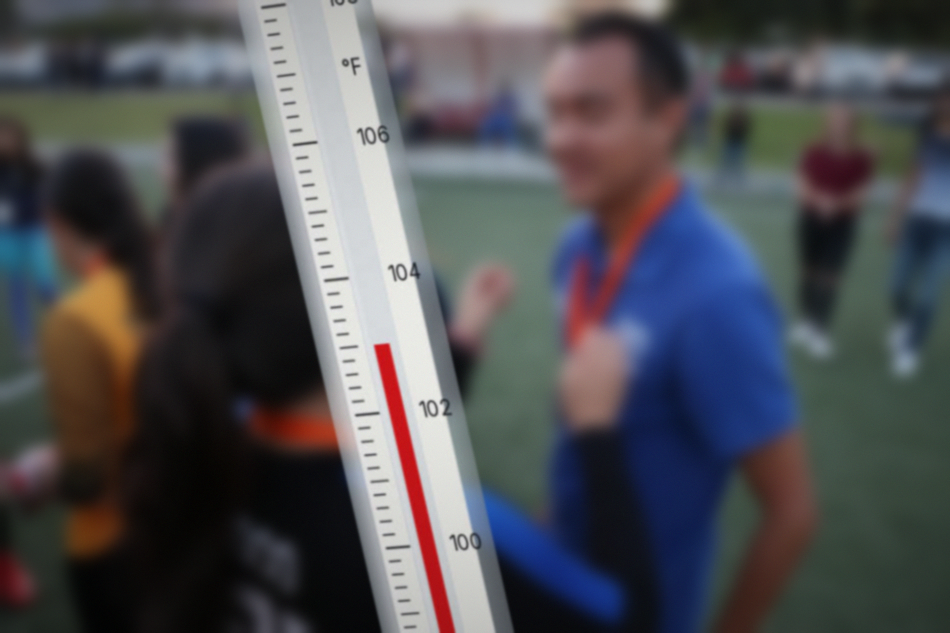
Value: 103 °F
